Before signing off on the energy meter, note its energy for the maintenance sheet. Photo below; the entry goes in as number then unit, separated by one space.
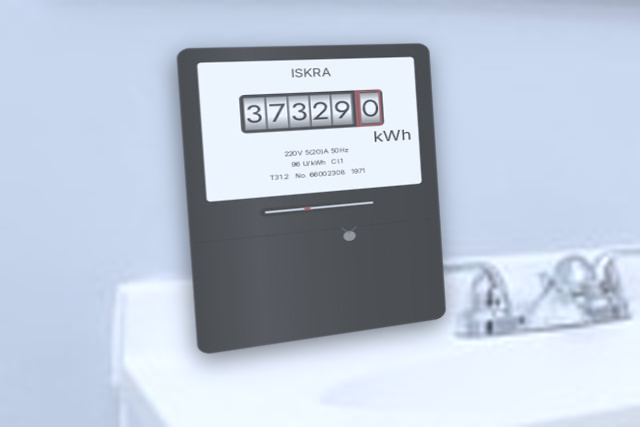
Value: 37329.0 kWh
